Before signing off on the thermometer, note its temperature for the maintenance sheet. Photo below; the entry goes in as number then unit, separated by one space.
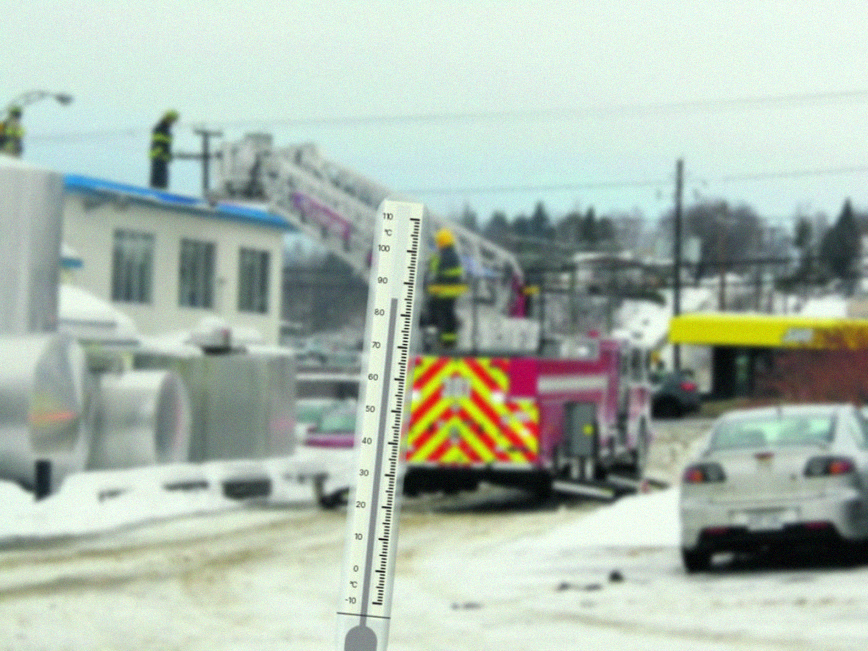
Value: 85 °C
